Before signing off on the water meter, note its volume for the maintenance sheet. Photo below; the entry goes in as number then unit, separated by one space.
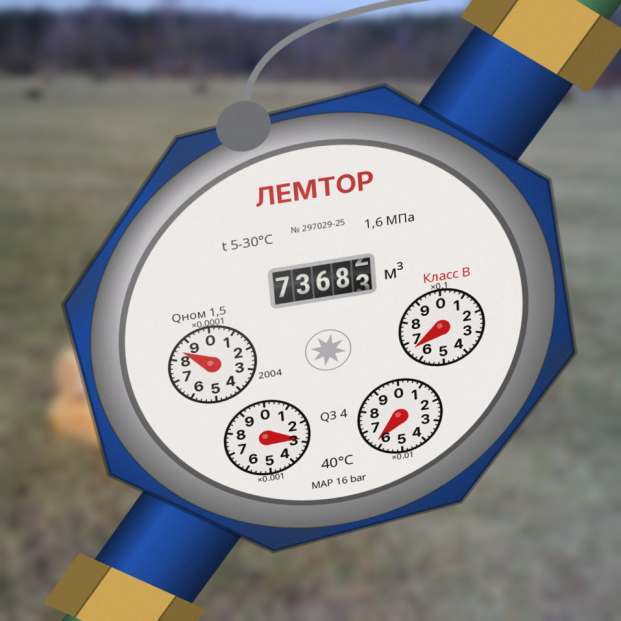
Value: 73682.6628 m³
